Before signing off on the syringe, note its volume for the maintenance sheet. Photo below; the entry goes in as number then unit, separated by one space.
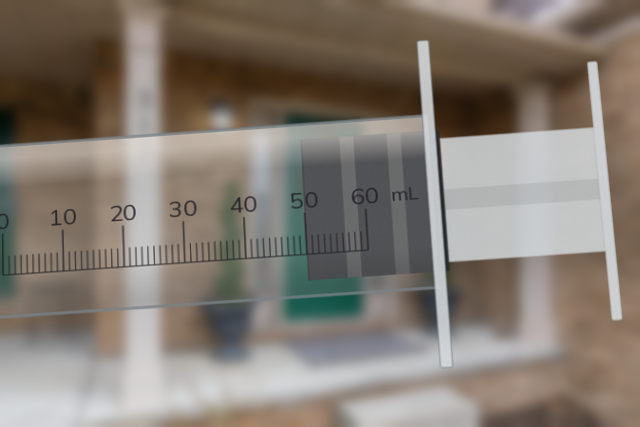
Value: 50 mL
